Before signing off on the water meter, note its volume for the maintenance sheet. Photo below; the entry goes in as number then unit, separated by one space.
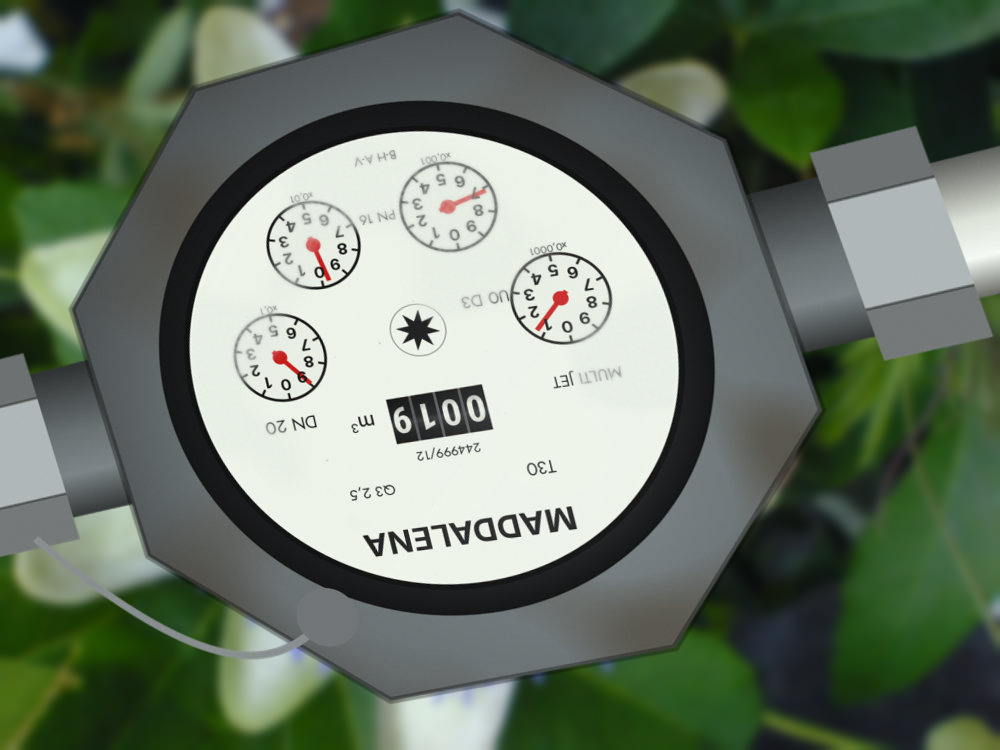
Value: 19.8971 m³
